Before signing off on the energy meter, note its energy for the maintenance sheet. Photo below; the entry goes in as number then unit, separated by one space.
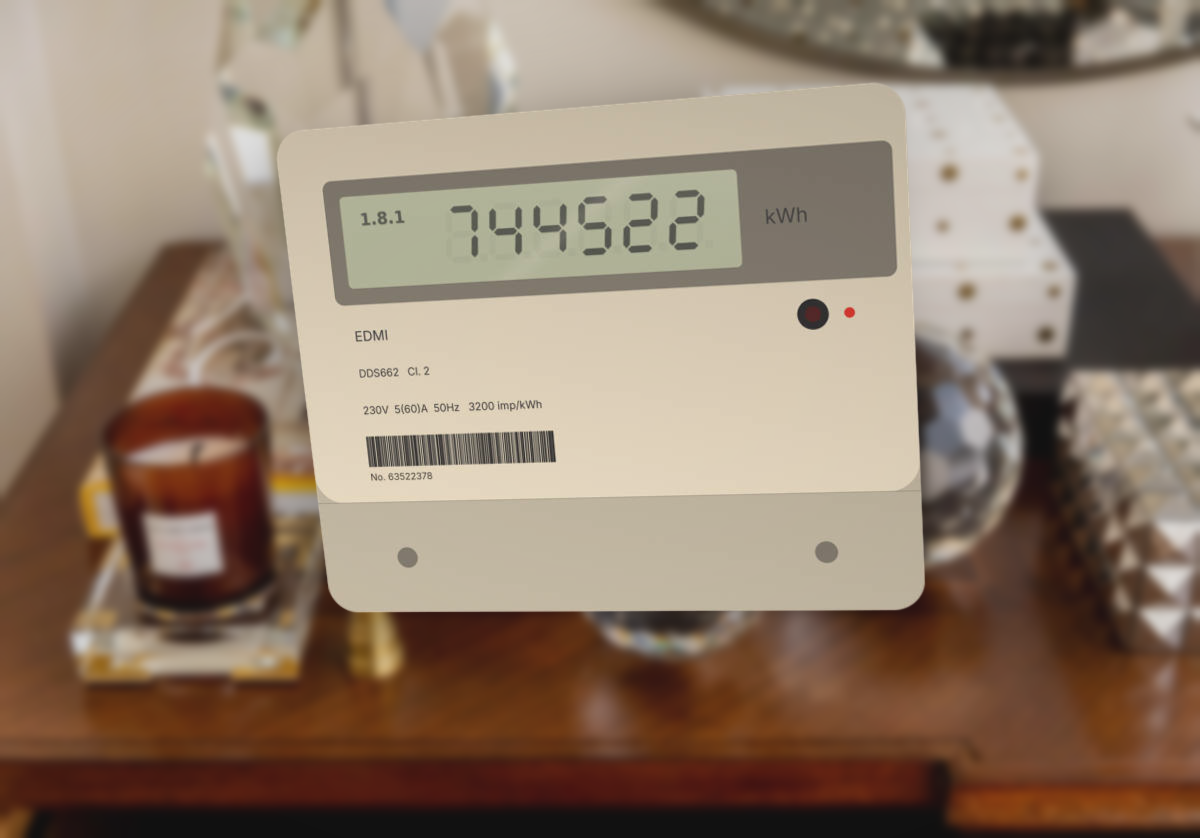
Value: 744522 kWh
